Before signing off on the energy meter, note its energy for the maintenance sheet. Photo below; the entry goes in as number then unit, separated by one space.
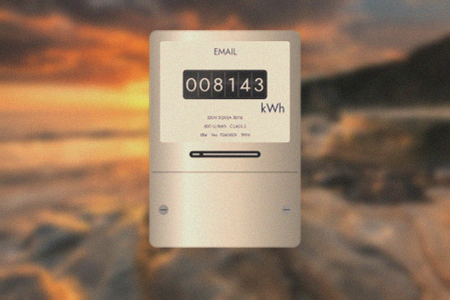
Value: 8143 kWh
